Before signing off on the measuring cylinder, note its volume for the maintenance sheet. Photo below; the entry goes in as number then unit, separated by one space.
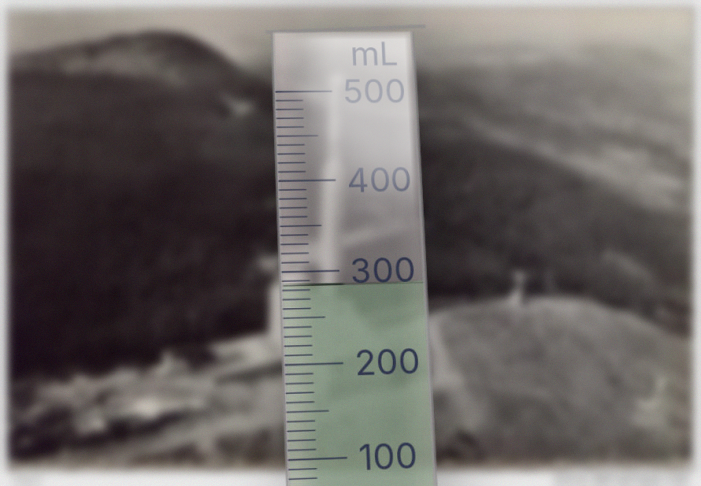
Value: 285 mL
